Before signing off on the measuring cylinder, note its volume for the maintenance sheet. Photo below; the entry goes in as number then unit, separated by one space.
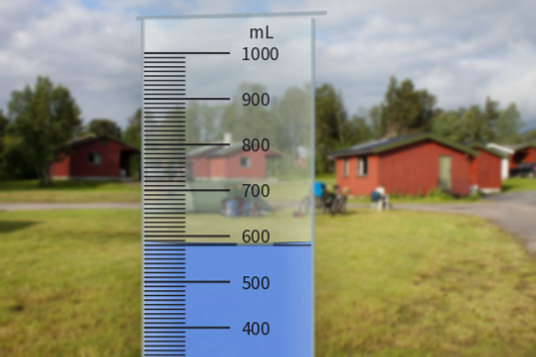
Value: 580 mL
